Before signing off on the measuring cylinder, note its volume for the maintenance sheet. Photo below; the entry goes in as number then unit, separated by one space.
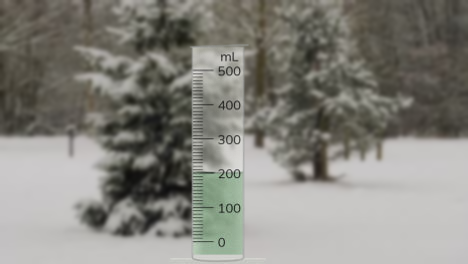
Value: 200 mL
